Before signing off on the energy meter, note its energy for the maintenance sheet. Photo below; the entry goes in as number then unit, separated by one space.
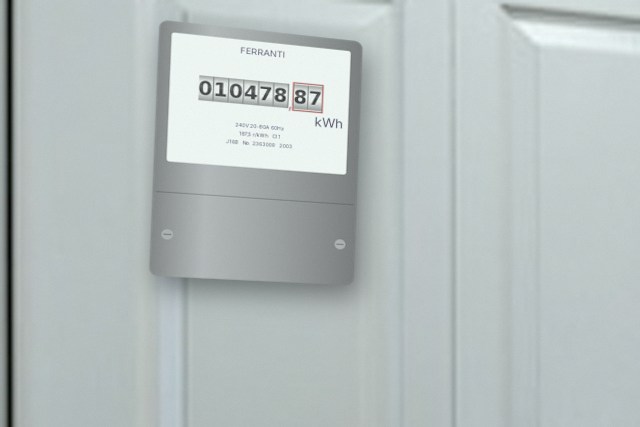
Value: 10478.87 kWh
